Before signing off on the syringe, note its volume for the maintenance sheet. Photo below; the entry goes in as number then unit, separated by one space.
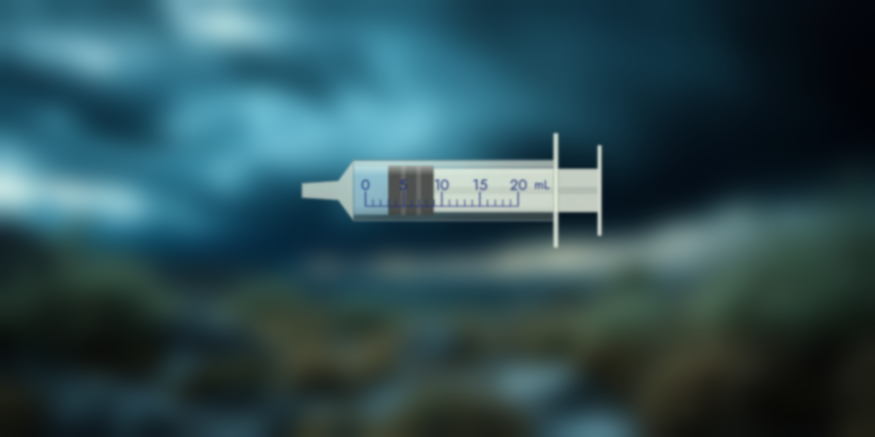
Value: 3 mL
